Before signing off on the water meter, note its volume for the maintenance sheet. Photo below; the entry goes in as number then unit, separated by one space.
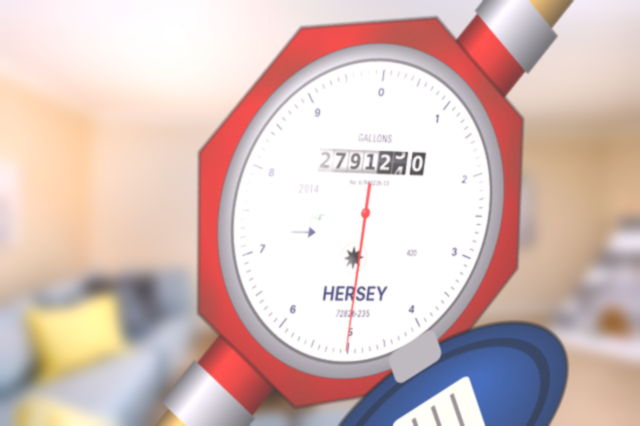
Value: 2791235.0 gal
